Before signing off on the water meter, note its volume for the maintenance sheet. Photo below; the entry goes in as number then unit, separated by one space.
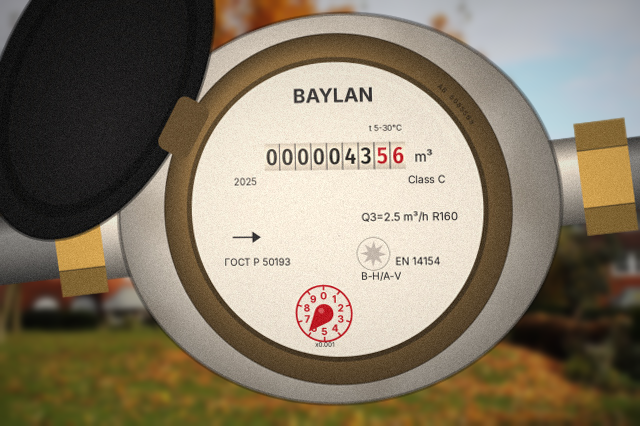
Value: 43.566 m³
